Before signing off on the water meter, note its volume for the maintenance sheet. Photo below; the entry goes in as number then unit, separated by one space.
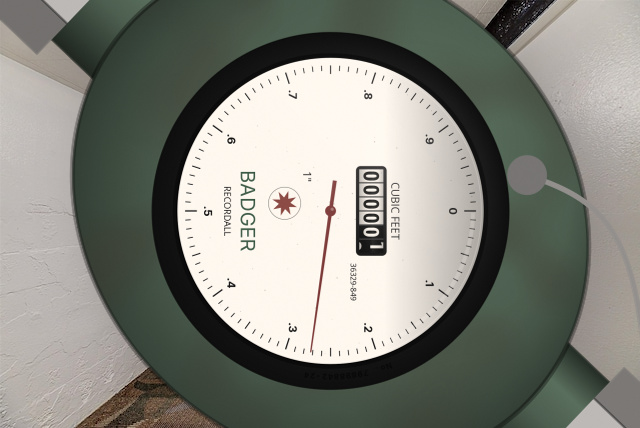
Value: 1.27 ft³
